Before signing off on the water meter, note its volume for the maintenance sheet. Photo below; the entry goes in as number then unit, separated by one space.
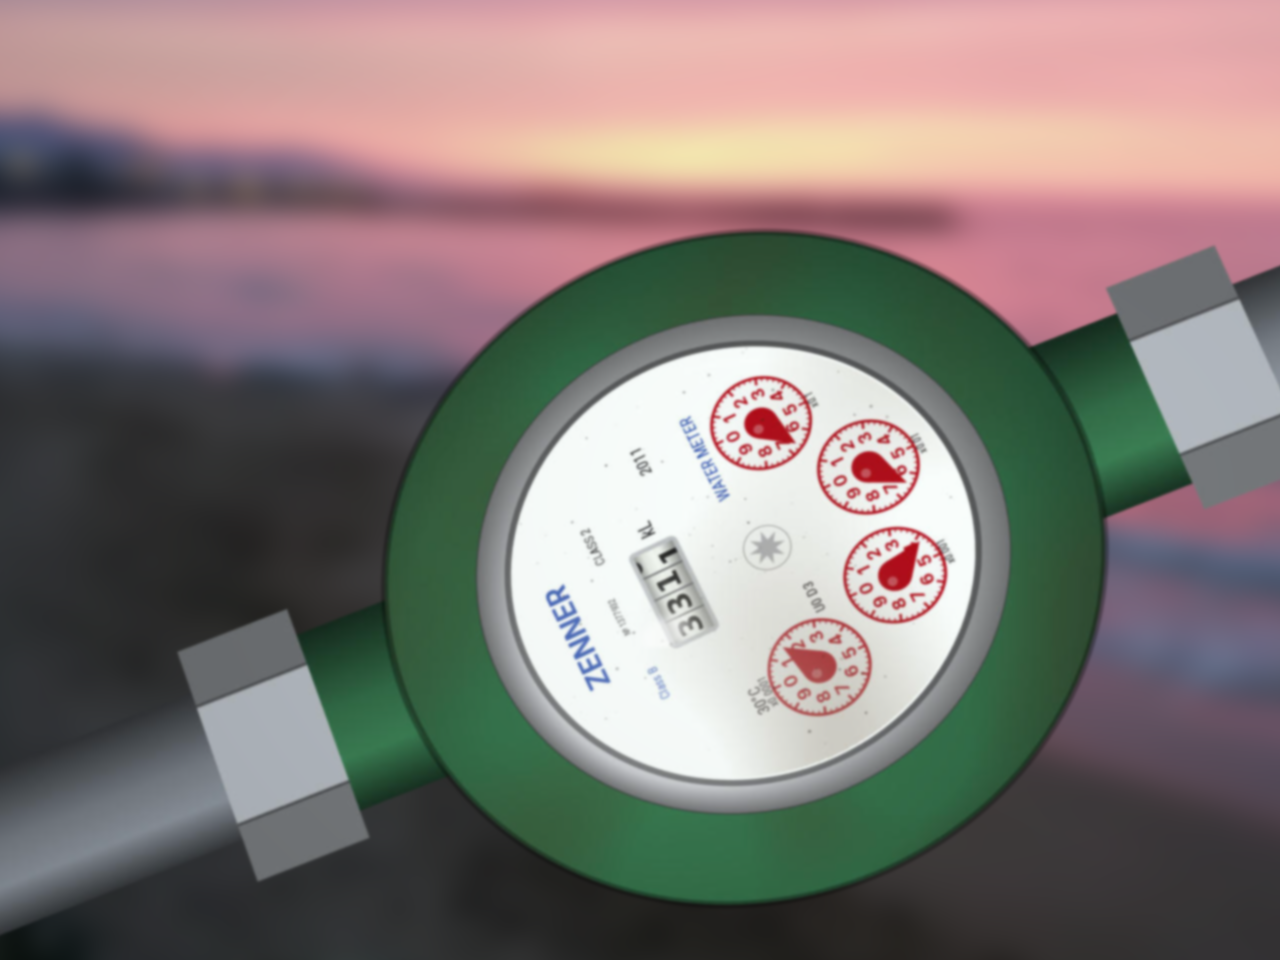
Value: 3310.6641 kL
